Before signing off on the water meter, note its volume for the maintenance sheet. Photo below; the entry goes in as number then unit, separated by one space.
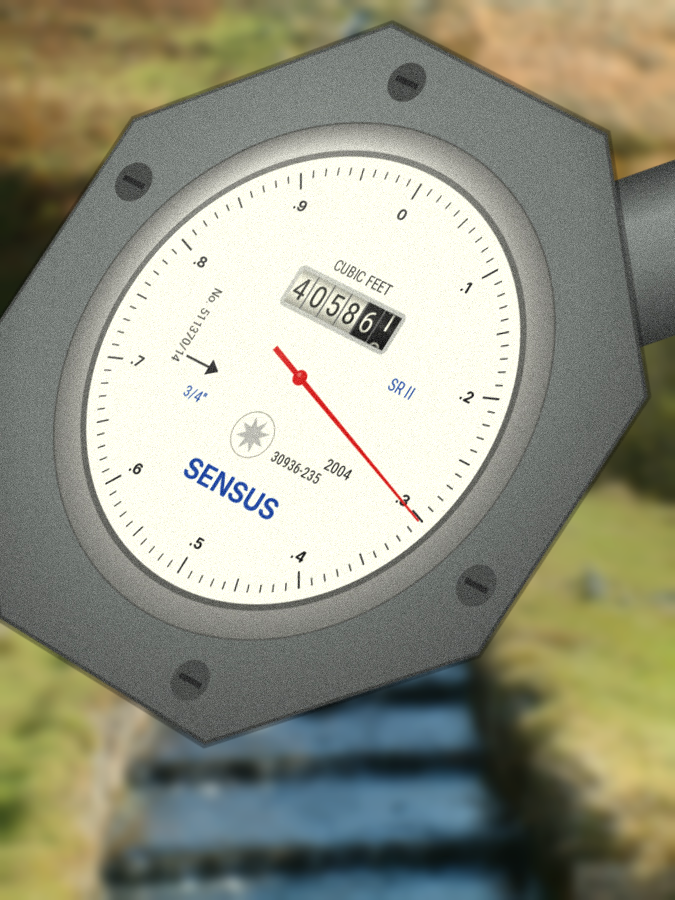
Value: 405861.30 ft³
